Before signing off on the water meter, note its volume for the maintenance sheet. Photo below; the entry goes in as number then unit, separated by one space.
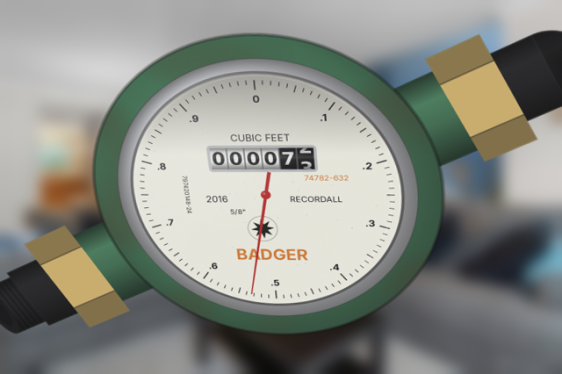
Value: 72.53 ft³
